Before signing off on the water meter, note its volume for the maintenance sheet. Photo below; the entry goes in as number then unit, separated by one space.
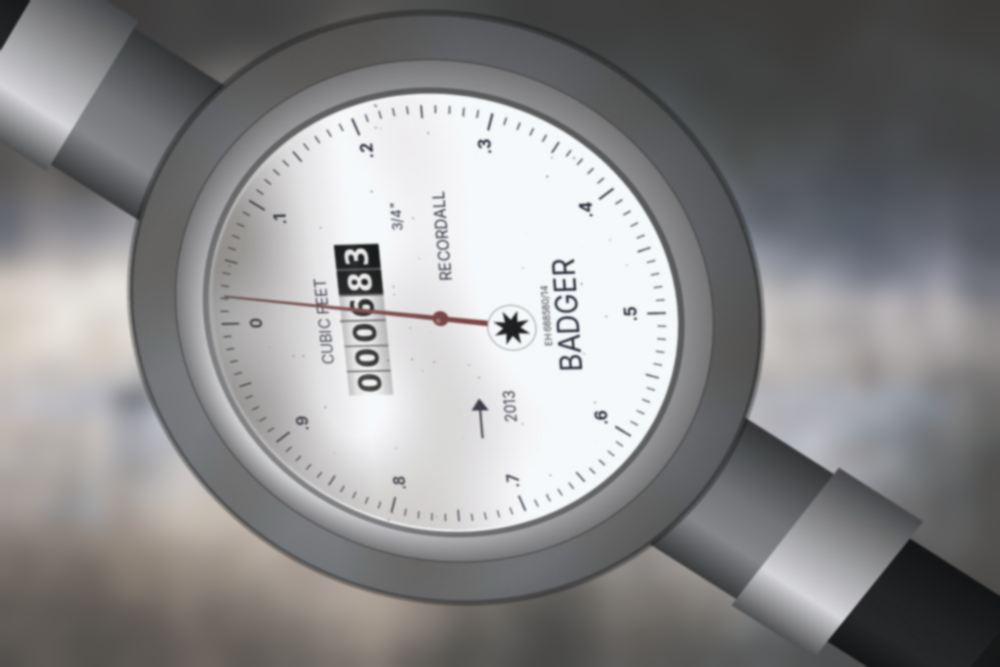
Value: 683.02 ft³
